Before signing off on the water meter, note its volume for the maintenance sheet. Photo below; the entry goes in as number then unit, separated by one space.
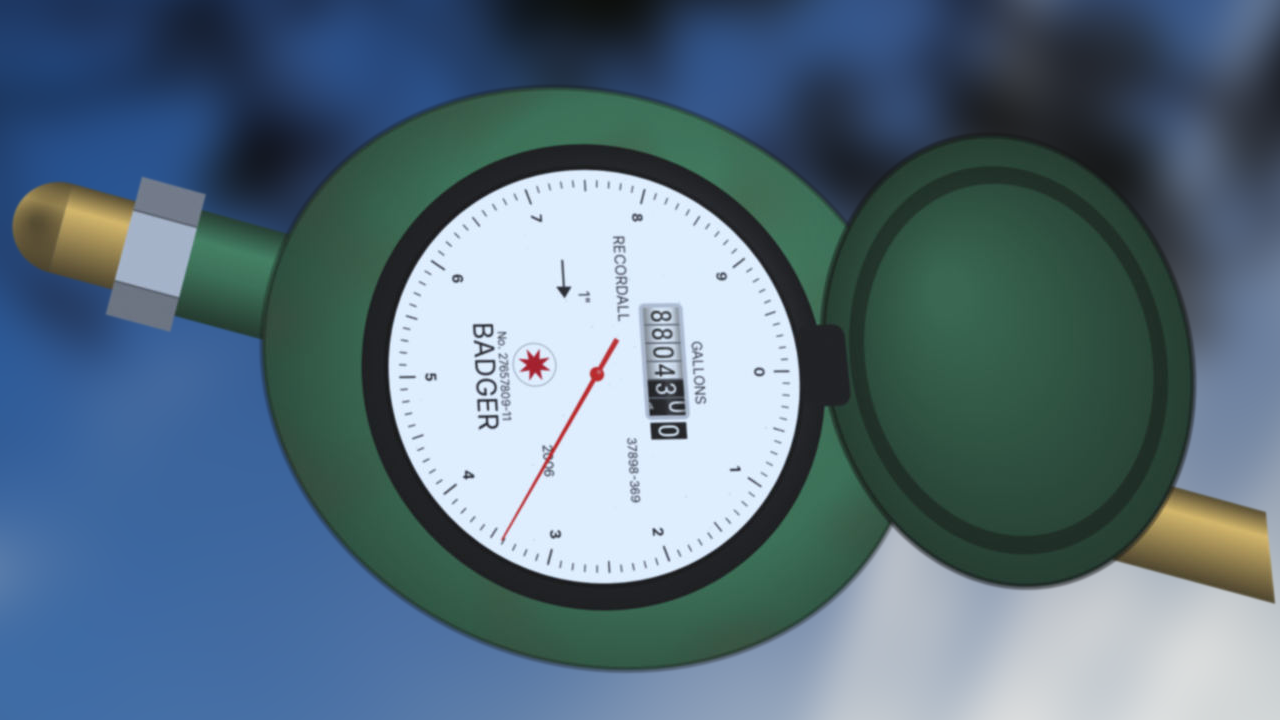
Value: 8804303.4 gal
